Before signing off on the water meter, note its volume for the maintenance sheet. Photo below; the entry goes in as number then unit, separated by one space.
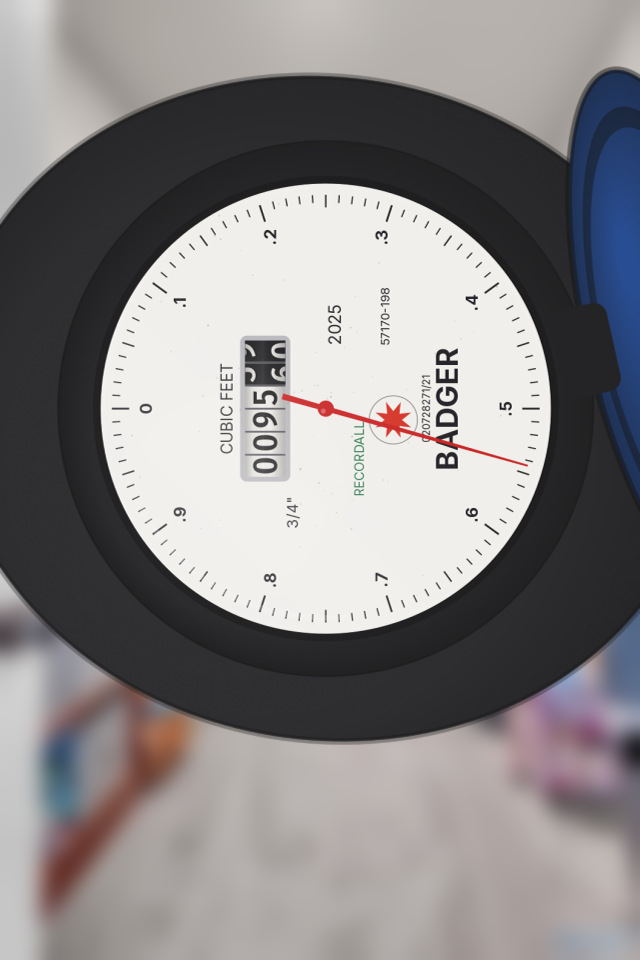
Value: 9559.54 ft³
